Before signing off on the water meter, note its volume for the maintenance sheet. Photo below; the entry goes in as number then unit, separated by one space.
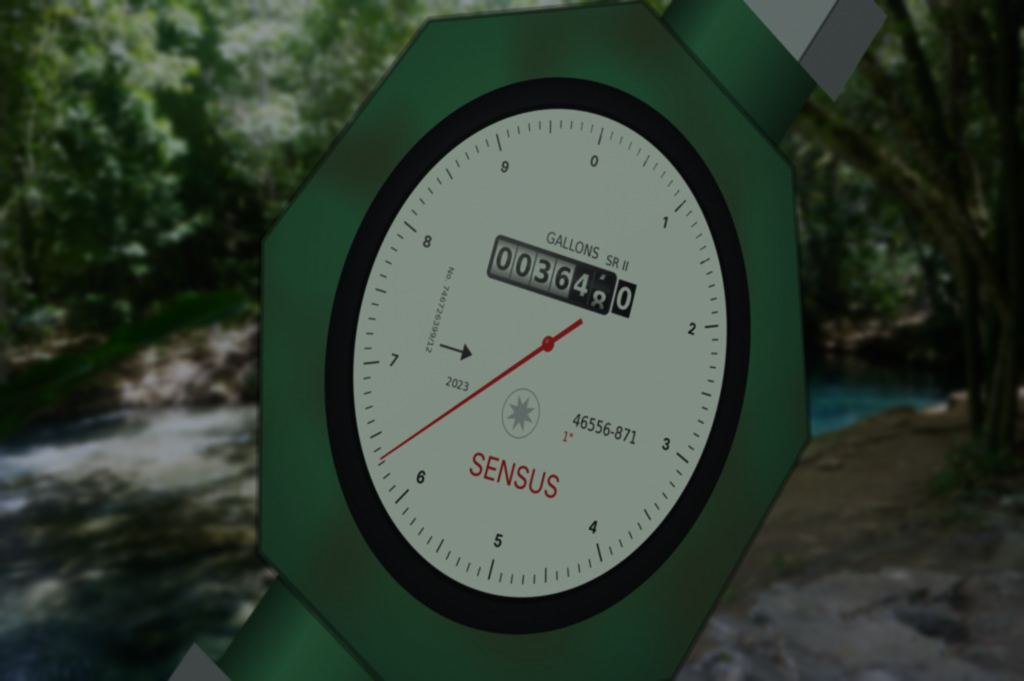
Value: 36476.3 gal
